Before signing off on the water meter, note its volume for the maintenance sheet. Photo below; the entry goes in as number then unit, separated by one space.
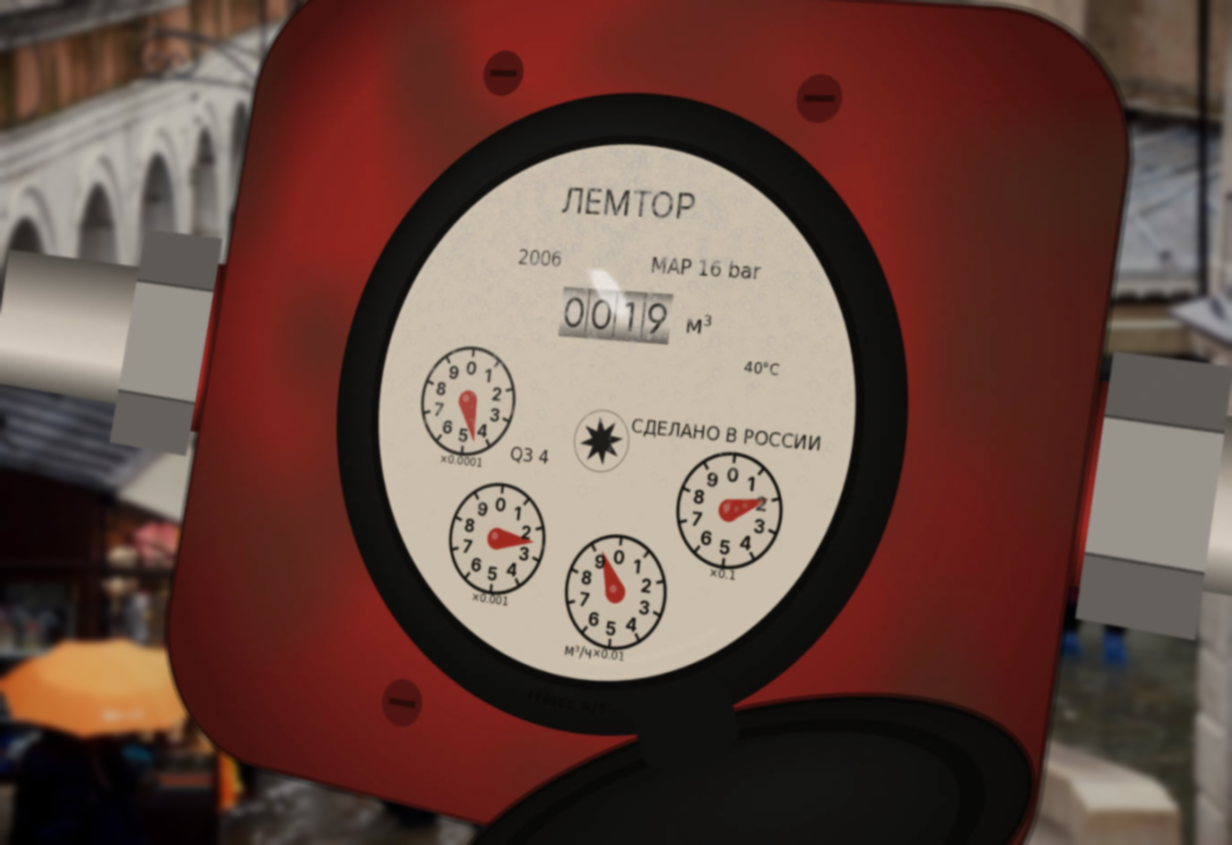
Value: 19.1924 m³
